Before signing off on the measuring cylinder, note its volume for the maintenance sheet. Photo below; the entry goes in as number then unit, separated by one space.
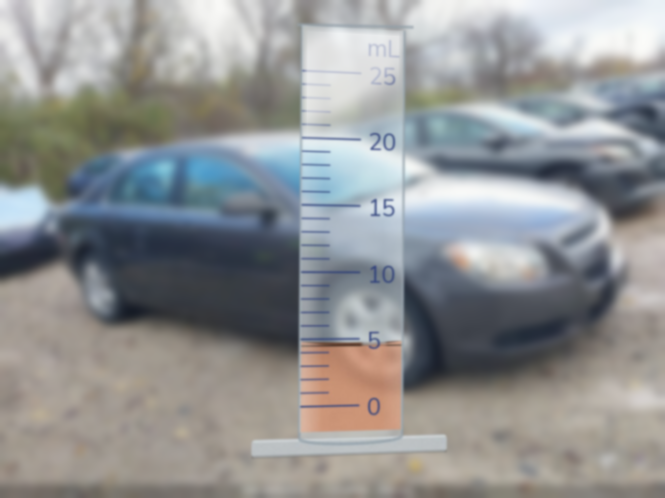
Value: 4.5 mL
